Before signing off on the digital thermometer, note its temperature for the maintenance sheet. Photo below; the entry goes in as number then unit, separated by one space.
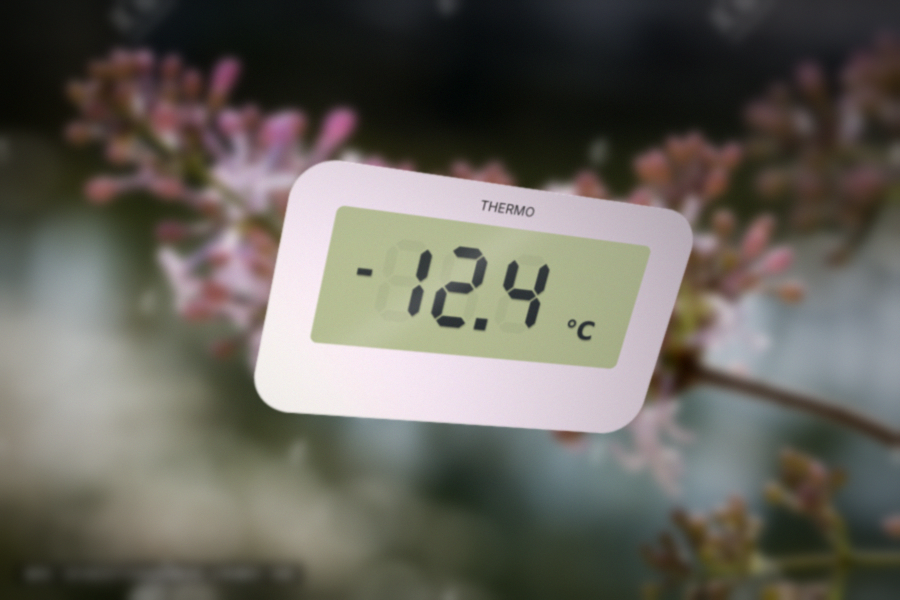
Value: -12.4 °C
